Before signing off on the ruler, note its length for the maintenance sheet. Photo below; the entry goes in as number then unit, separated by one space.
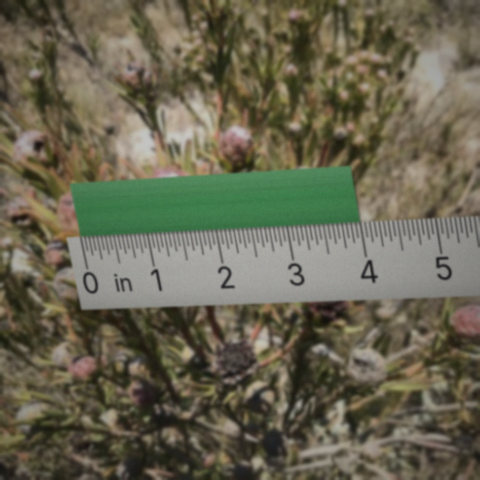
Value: 4 in
